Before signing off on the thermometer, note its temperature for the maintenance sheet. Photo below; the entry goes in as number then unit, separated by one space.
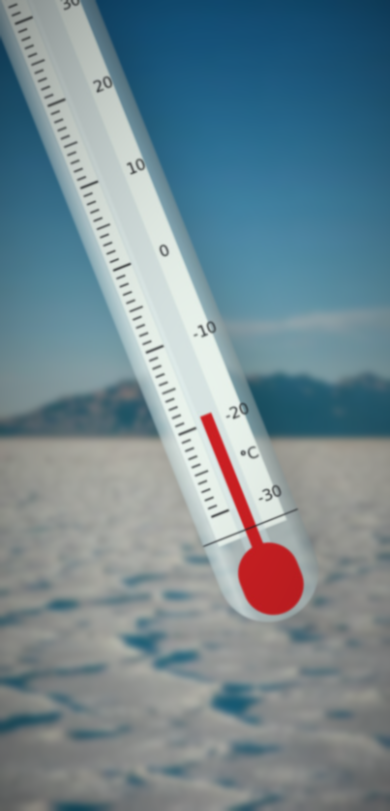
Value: -19 °C
